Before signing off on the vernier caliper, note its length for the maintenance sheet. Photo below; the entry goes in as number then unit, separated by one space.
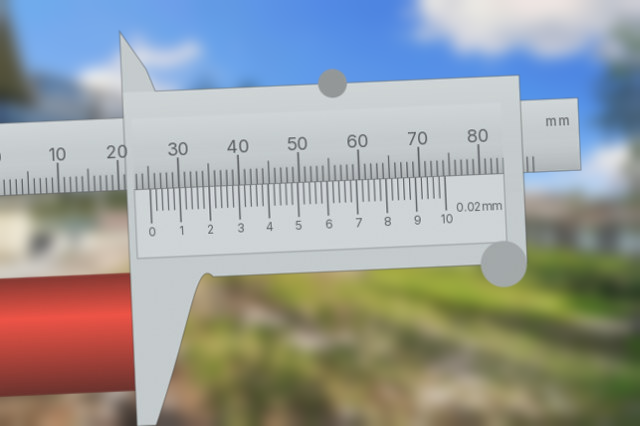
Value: 25.2 mm
